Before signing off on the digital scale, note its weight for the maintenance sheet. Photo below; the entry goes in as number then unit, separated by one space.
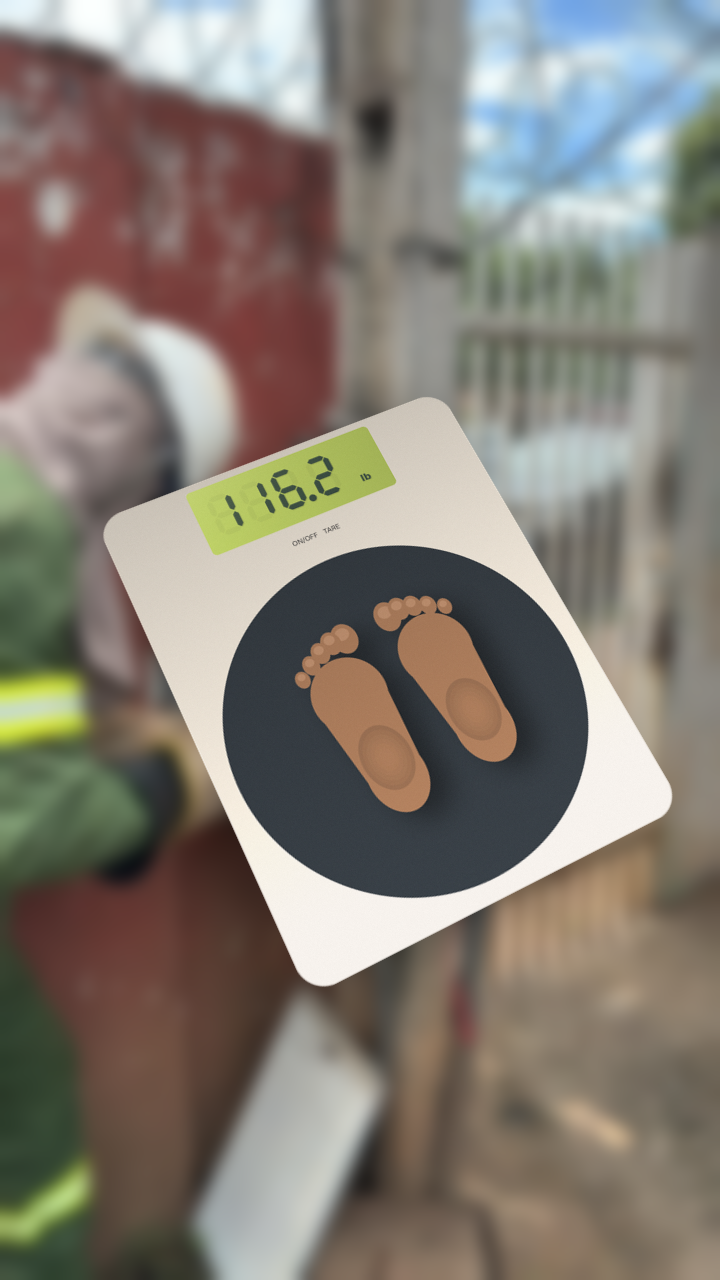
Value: 116.2 lb
